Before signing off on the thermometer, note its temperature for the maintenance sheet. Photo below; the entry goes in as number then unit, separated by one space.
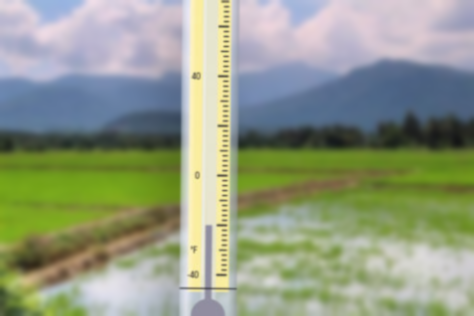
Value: -20 °F
